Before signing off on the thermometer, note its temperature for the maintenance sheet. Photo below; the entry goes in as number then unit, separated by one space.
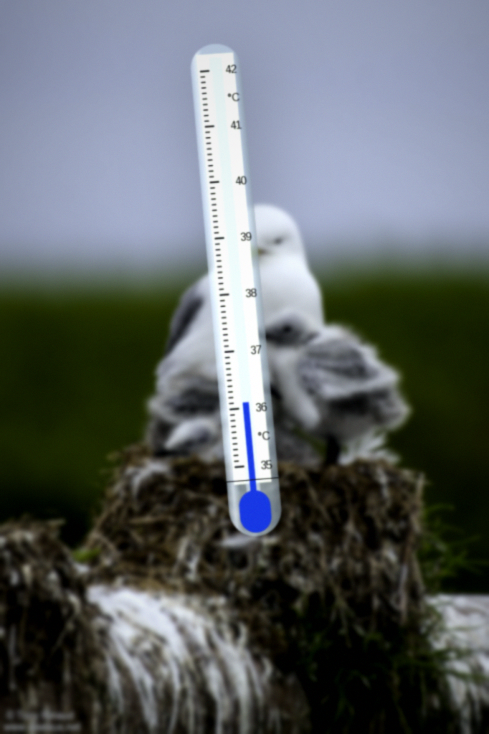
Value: 36.1 °C
